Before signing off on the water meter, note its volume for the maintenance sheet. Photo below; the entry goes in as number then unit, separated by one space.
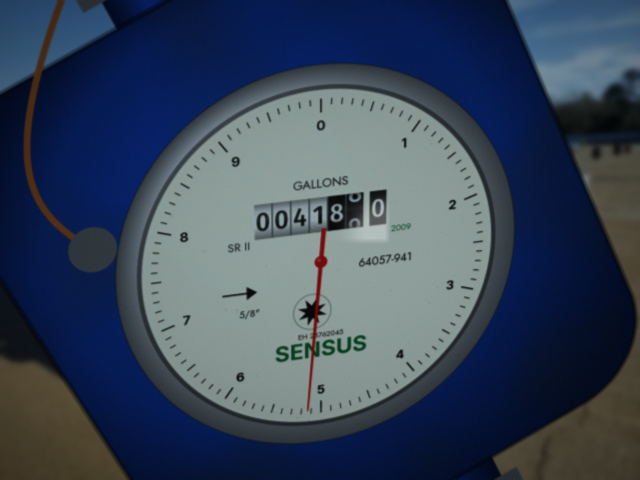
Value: 41885.1 gal
